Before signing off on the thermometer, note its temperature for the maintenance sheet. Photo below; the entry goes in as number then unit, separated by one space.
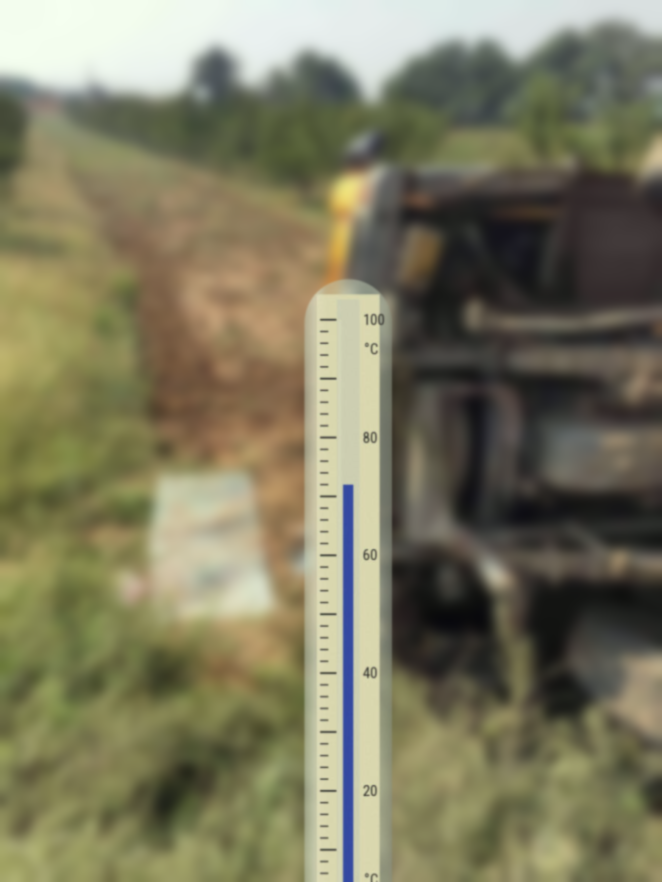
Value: 72 °C
